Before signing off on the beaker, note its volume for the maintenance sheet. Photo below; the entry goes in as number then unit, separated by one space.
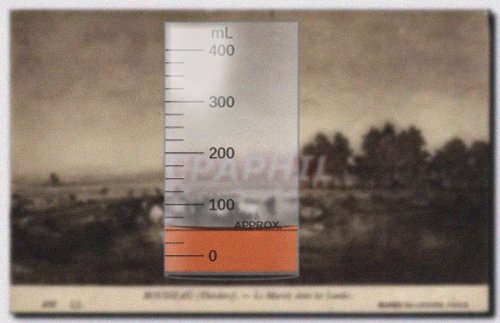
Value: 50 mL
